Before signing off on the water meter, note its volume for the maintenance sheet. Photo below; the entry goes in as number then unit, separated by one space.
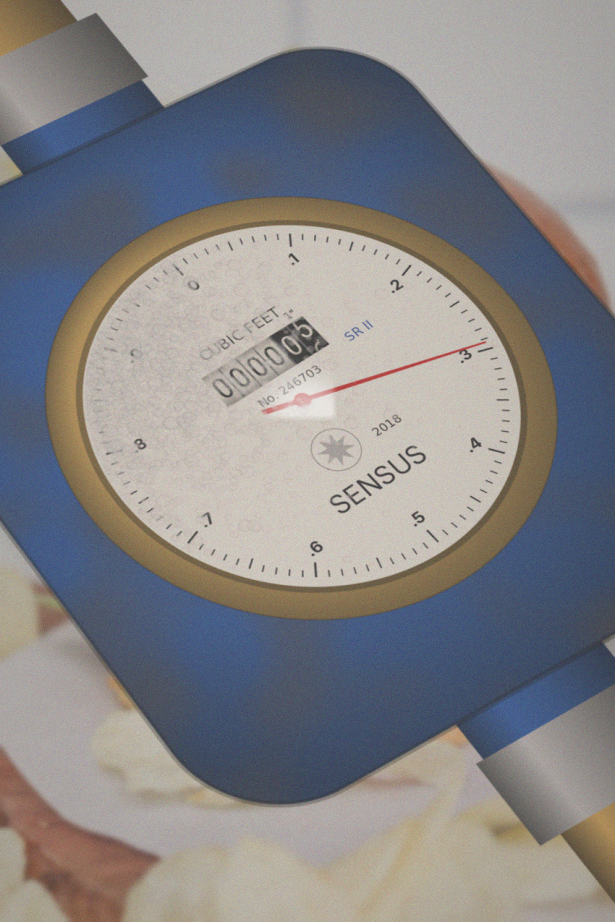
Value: 5.29 ft³
